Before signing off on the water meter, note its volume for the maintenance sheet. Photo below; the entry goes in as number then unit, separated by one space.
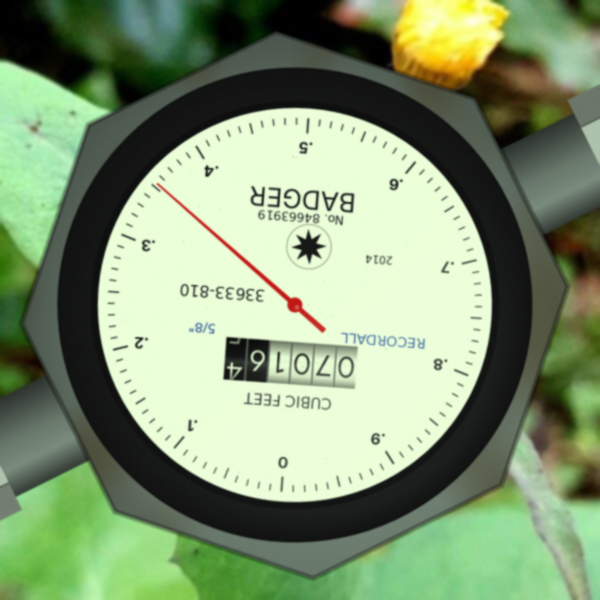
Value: 70164.35 ft³
